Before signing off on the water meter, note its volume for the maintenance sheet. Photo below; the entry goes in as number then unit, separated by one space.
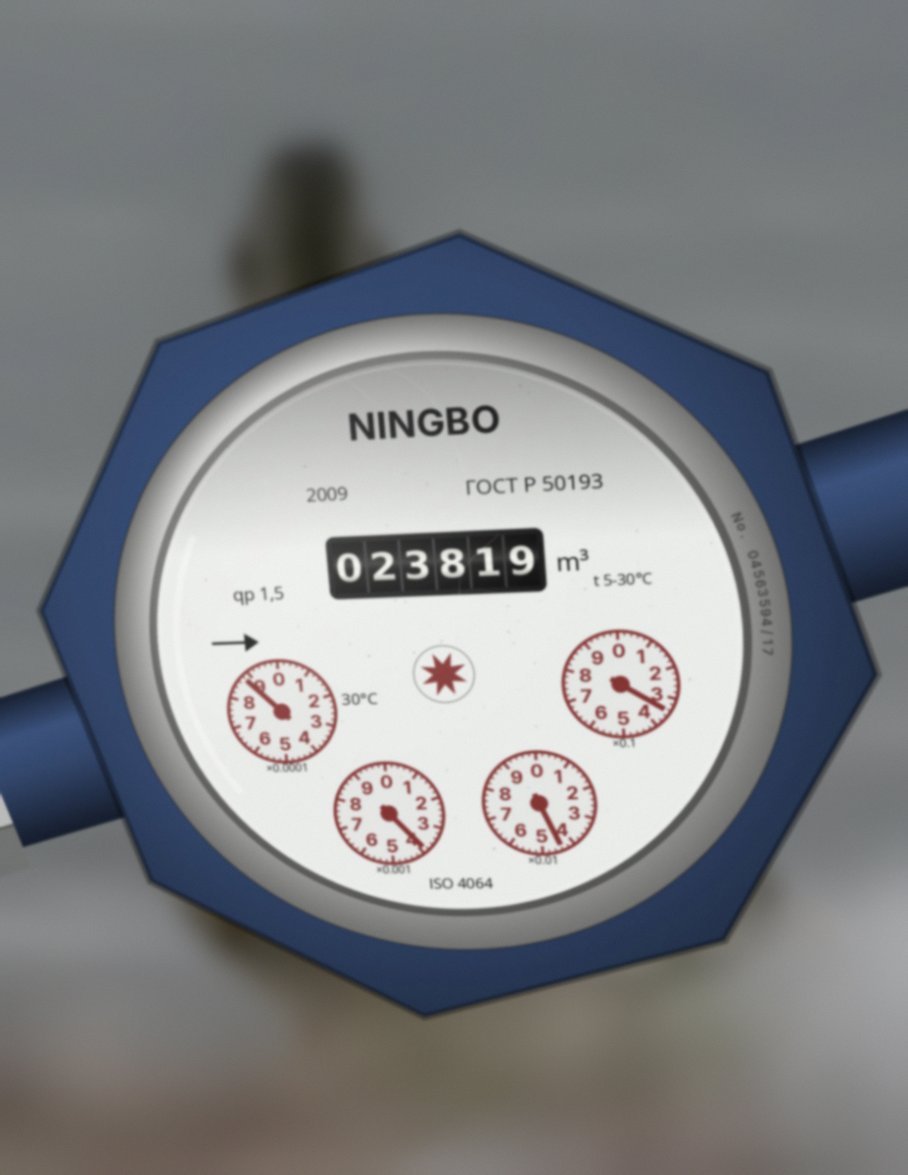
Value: 23819.3438 m³
